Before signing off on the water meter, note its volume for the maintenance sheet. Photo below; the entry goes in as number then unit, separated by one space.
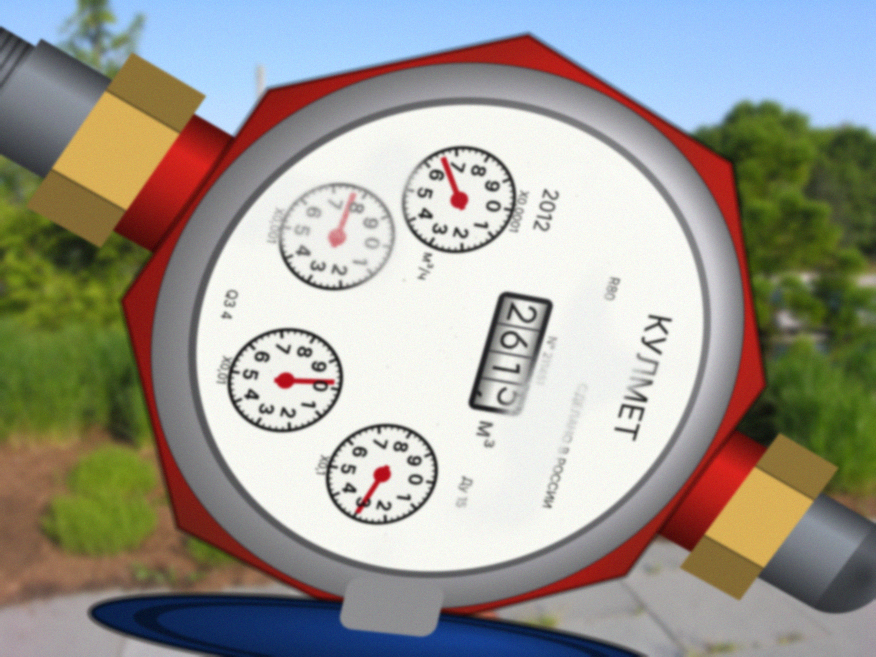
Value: 2615.2976 m³
